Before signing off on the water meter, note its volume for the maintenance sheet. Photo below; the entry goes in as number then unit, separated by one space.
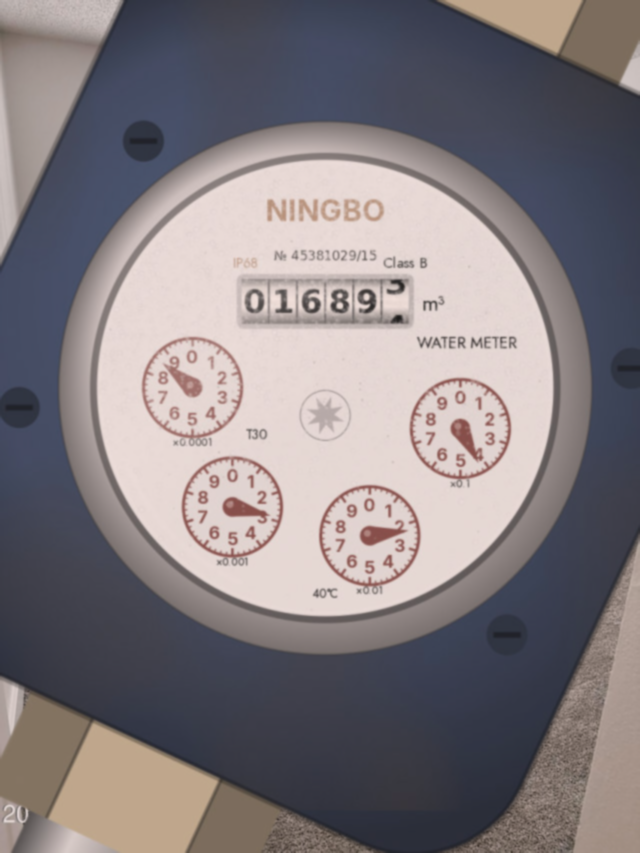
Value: 16893.4228 m³
